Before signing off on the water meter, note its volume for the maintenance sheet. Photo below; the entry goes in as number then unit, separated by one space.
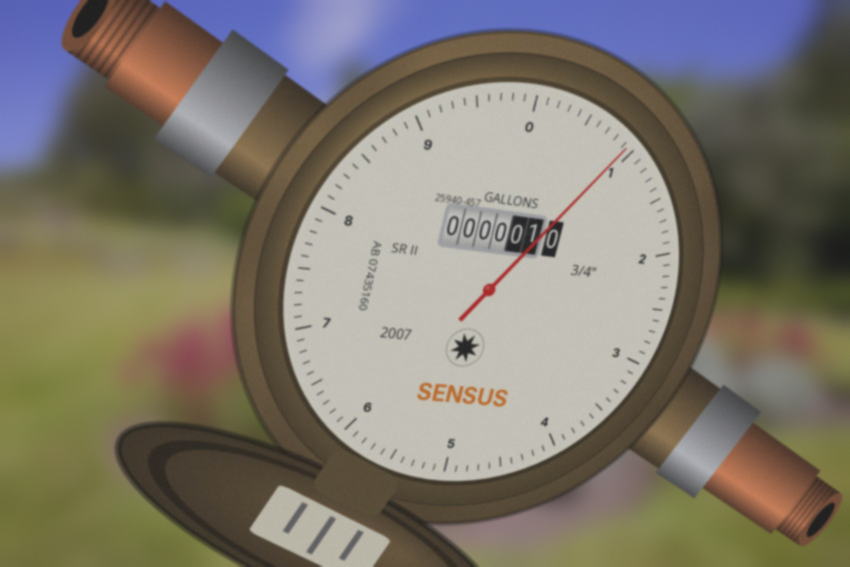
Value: 10.9 gal
